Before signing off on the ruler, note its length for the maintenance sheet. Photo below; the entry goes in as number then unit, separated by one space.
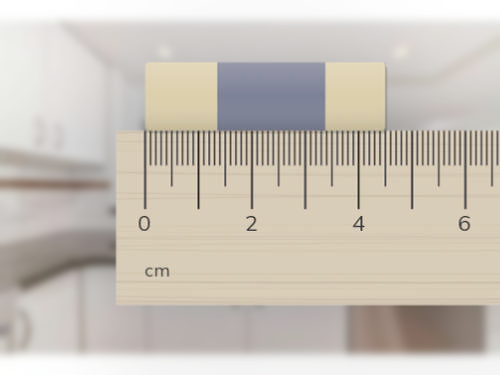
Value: 4.5 cm
